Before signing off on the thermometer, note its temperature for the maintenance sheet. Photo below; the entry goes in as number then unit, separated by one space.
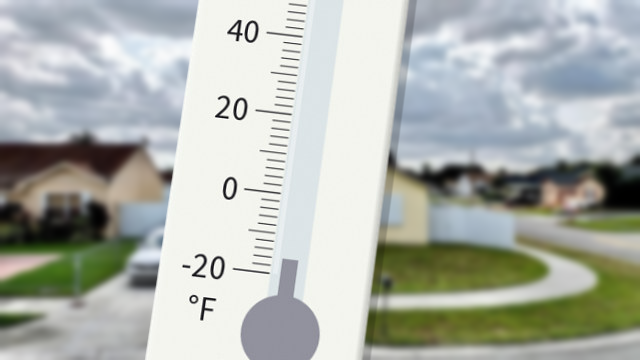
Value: -16 °F
